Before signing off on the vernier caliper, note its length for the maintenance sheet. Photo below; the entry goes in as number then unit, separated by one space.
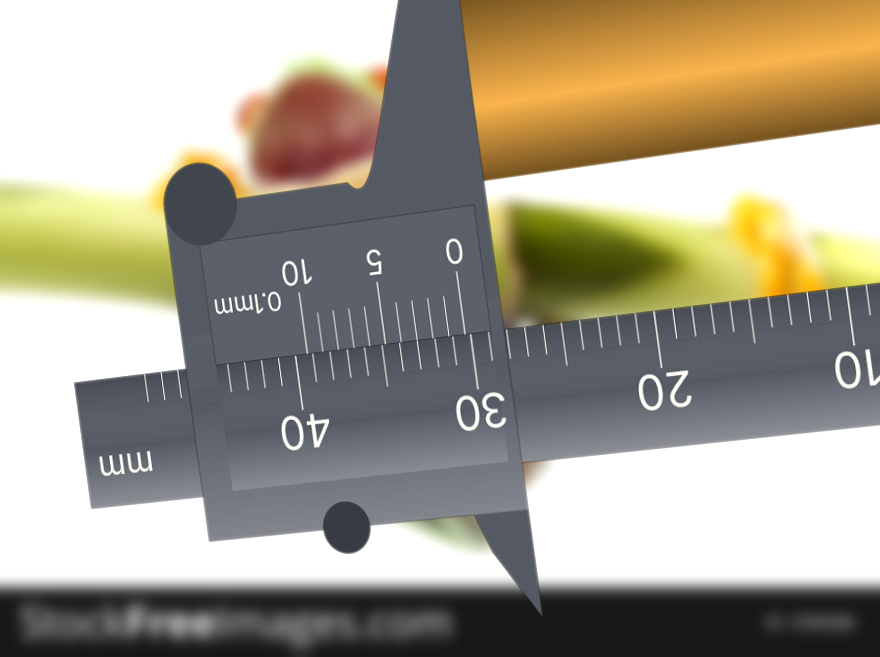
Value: 30.3 mm
